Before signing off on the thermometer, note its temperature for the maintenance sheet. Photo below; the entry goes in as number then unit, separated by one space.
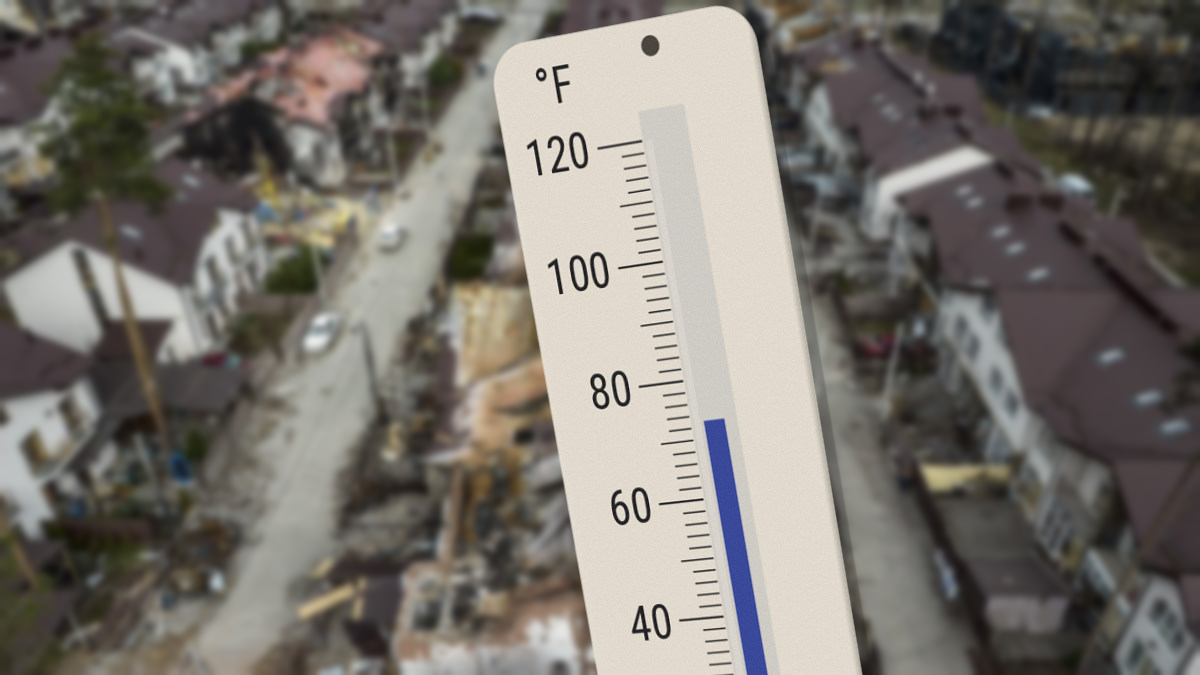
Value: 73 °F
